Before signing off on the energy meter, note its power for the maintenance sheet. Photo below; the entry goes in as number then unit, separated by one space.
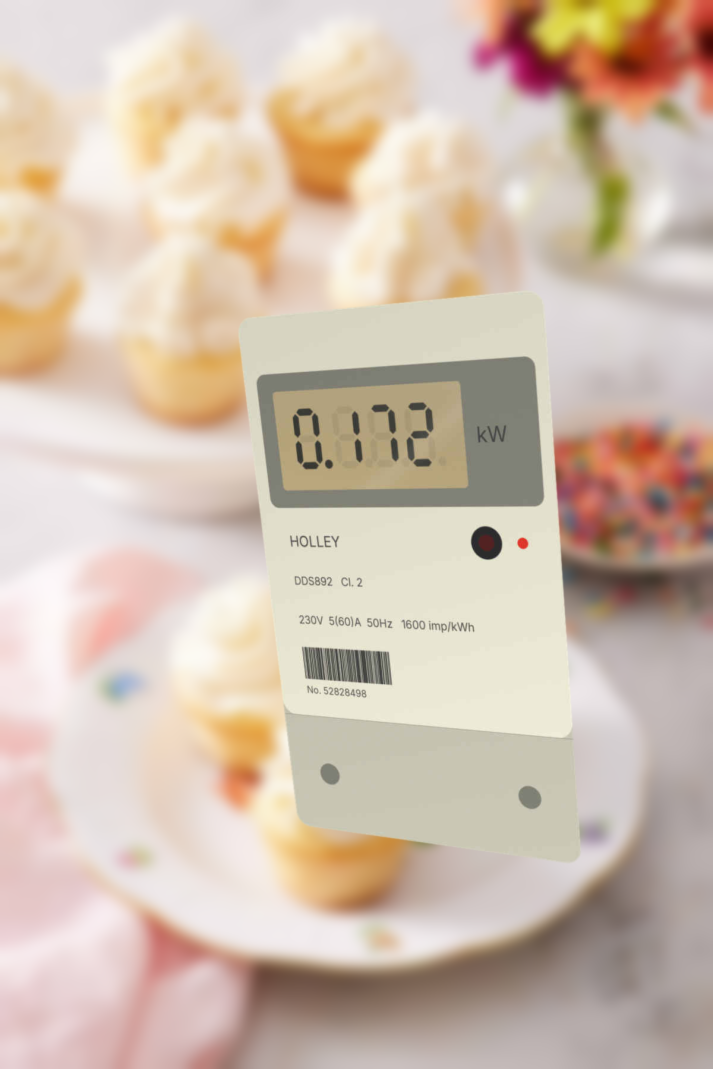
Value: 0.172 kW
